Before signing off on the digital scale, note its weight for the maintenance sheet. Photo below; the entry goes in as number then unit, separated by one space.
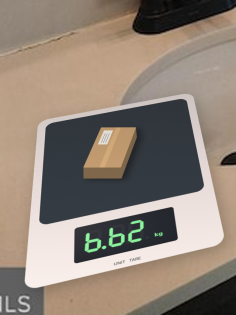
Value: 6.62 kg
